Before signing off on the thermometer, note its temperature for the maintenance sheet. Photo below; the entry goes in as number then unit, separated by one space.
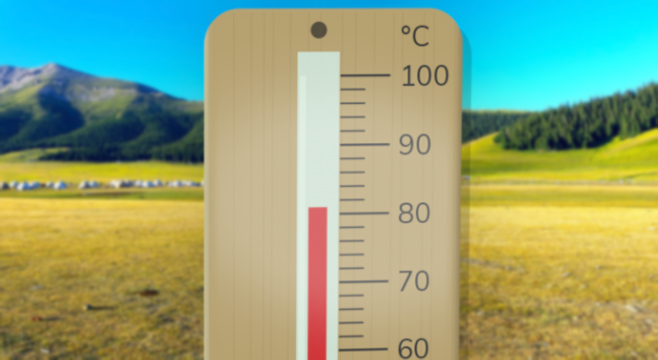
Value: 81 °C
